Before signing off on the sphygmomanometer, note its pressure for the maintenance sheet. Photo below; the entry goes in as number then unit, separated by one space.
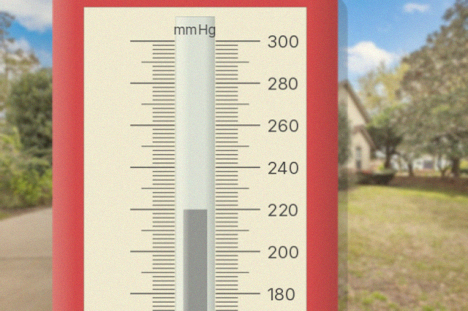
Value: 220 mmHg
